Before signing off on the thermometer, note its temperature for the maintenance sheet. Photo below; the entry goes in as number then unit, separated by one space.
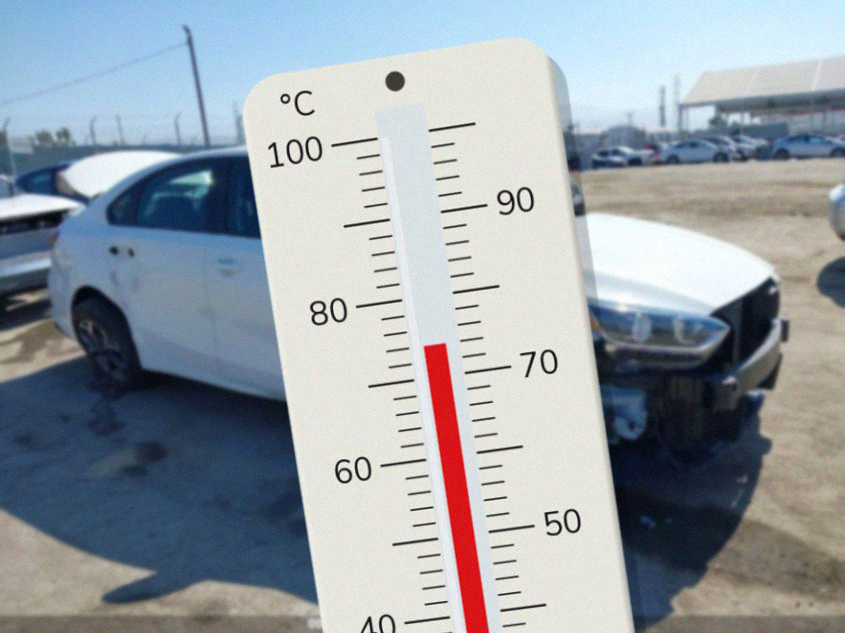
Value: 74 °C
